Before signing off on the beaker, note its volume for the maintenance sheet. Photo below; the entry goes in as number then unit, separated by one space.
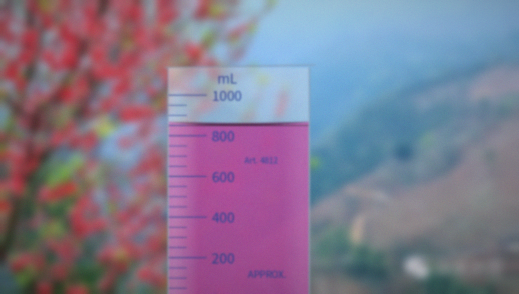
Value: 850 mL
